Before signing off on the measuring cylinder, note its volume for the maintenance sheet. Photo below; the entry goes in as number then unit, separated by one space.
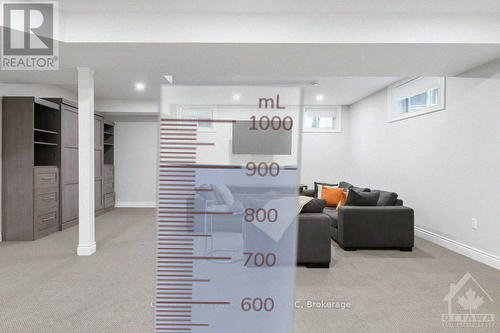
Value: 900 mL
